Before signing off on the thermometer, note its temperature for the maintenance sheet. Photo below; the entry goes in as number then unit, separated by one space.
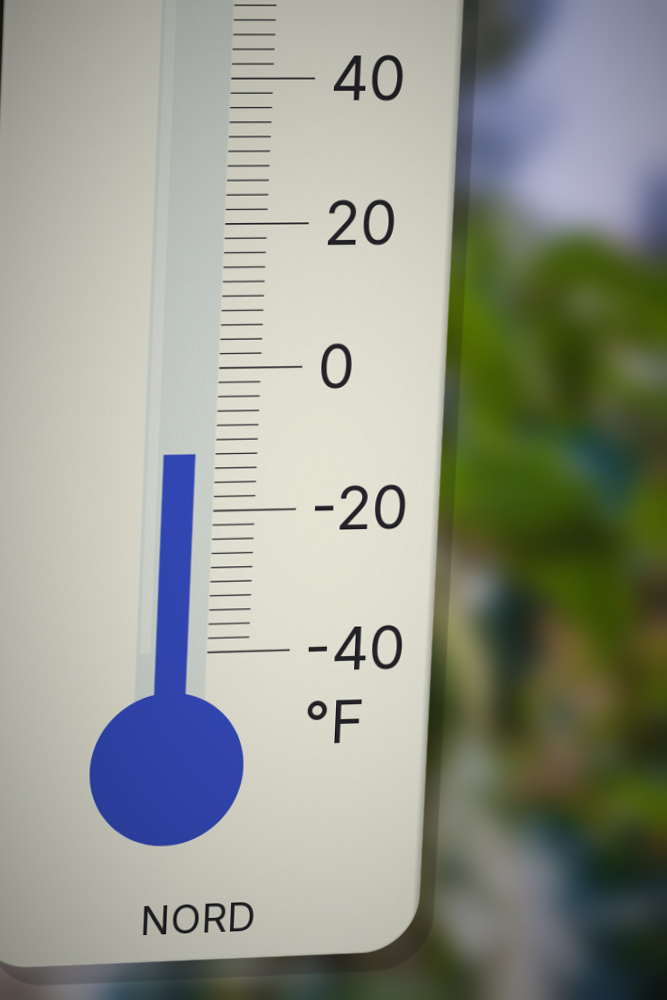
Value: -12 °F
